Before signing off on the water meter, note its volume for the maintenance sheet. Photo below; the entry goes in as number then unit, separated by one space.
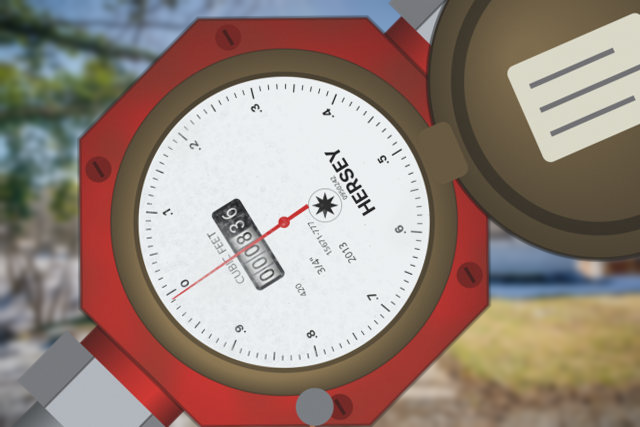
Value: 835.99 ft³
